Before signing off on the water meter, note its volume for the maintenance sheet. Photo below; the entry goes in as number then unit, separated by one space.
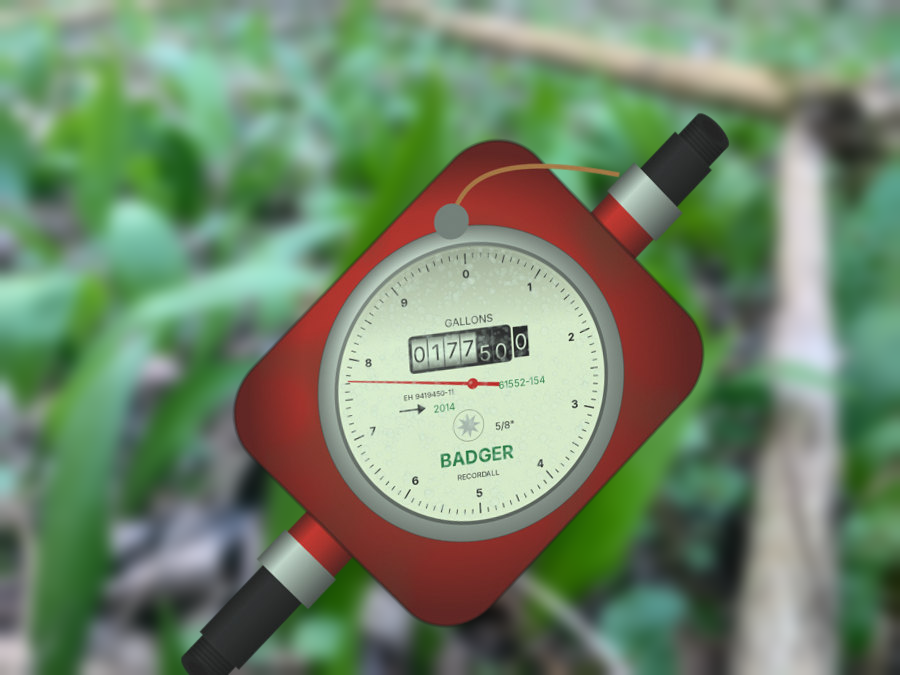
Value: 177497.7 gal
